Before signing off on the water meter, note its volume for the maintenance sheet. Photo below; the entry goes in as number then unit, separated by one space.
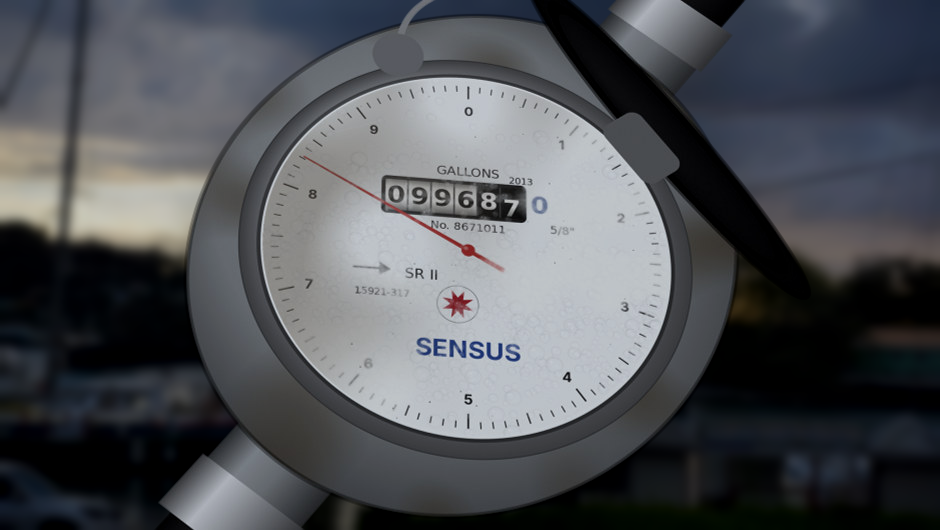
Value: 996868.3 gal
